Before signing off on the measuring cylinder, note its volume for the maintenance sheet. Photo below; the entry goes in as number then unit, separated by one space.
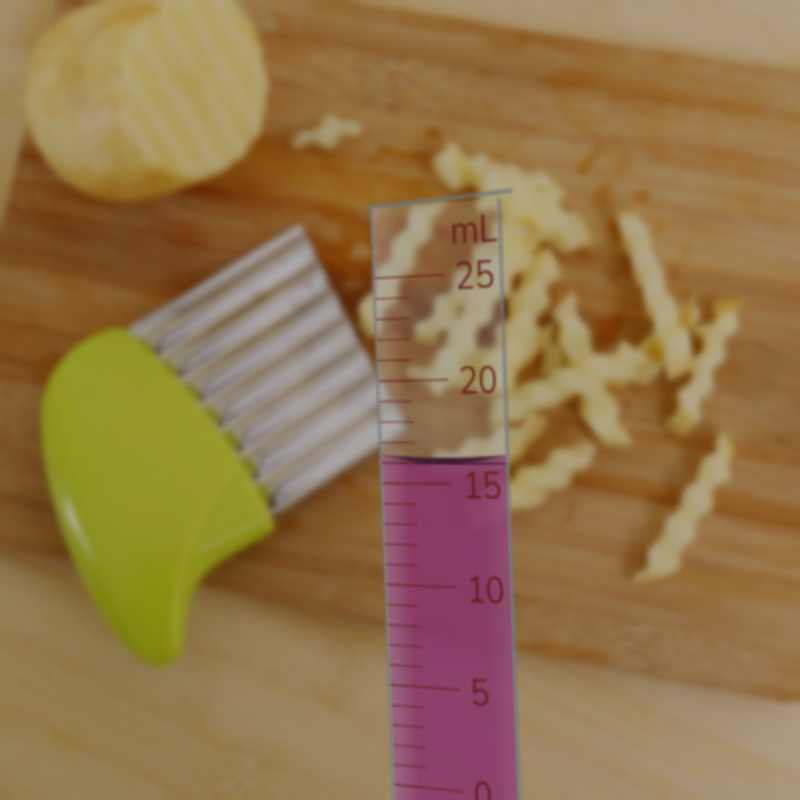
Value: 16 mL
